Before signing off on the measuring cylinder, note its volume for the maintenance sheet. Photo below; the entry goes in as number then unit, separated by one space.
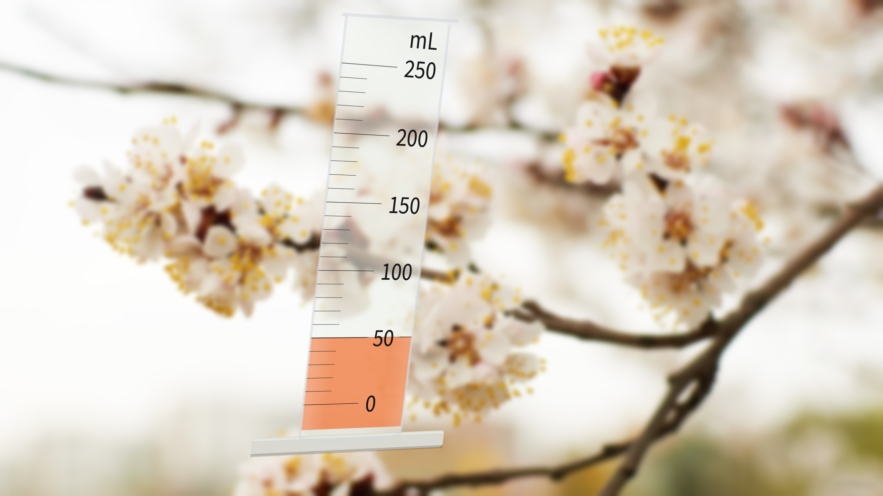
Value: 50 mL
